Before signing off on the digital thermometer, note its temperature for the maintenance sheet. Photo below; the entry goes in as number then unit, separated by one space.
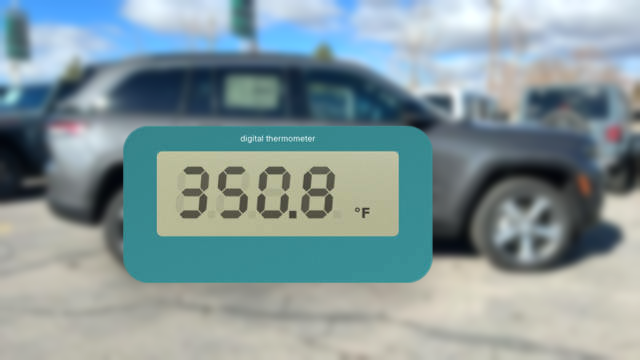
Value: 350.8 °F
